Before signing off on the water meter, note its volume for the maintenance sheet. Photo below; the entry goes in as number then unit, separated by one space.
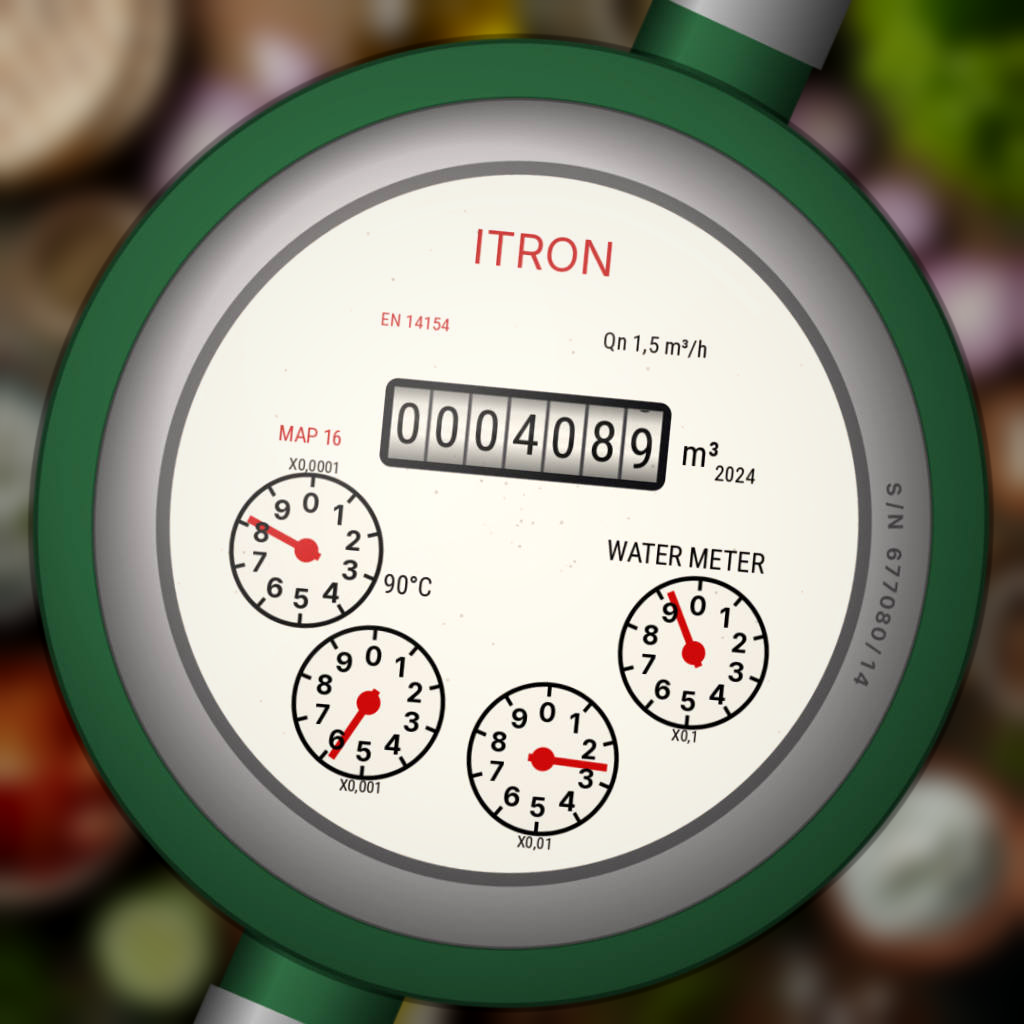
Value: 4088.9258 m³
